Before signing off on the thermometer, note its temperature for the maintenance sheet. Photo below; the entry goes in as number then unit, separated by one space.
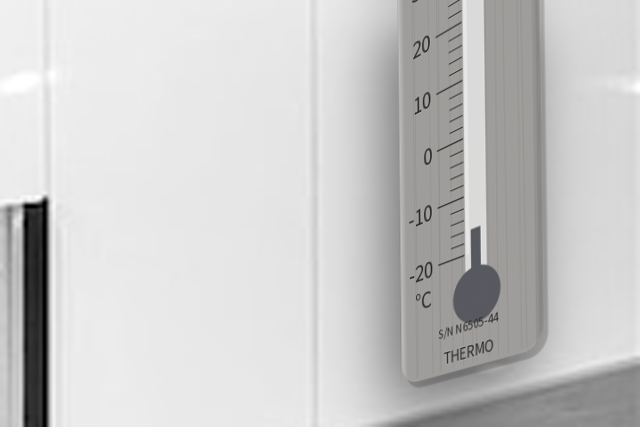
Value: -16 °C
